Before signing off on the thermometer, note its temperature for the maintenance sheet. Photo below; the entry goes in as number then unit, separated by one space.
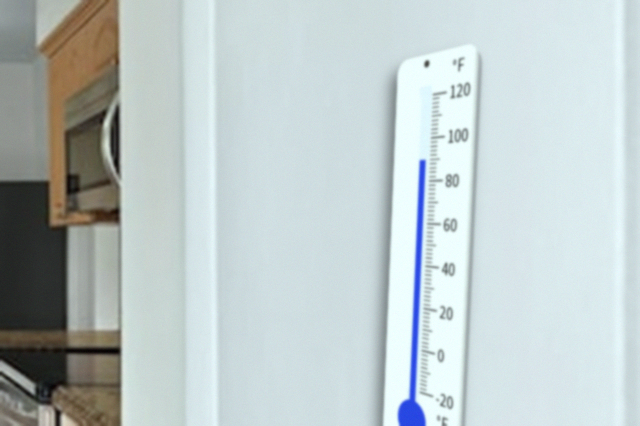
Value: 90 °F
